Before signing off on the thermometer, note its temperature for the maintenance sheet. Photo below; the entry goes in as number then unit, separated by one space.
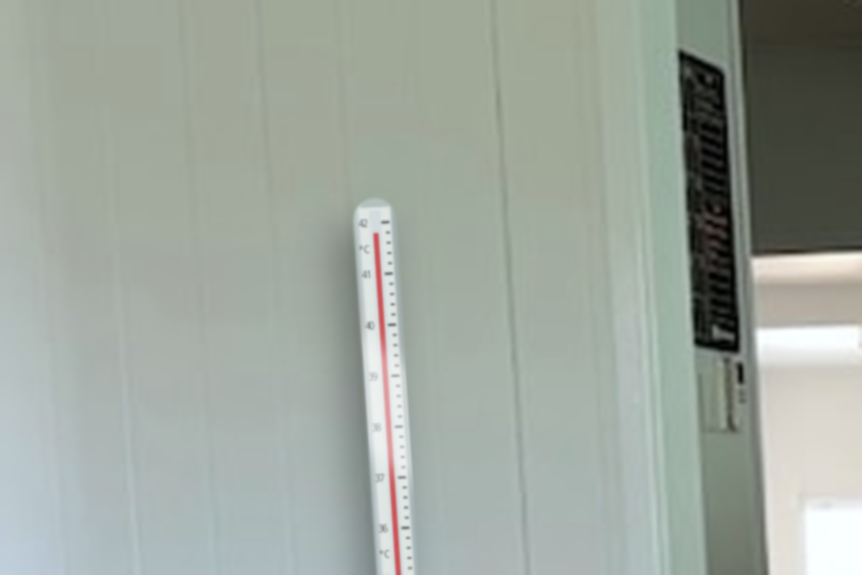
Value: 41.8 °C
